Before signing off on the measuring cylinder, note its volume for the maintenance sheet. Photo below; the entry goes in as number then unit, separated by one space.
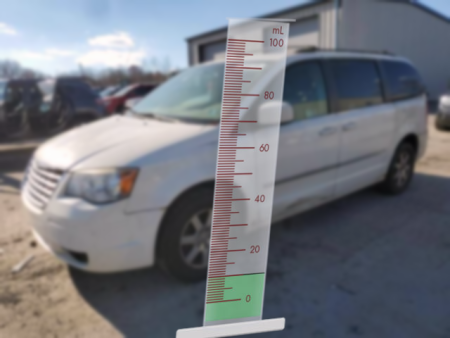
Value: 10 mL
